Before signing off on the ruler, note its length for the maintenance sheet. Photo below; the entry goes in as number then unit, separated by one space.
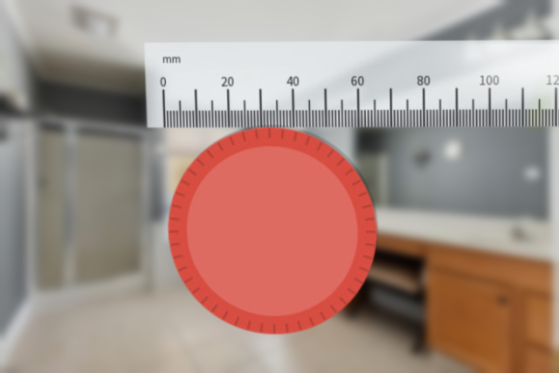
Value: 65 mm
